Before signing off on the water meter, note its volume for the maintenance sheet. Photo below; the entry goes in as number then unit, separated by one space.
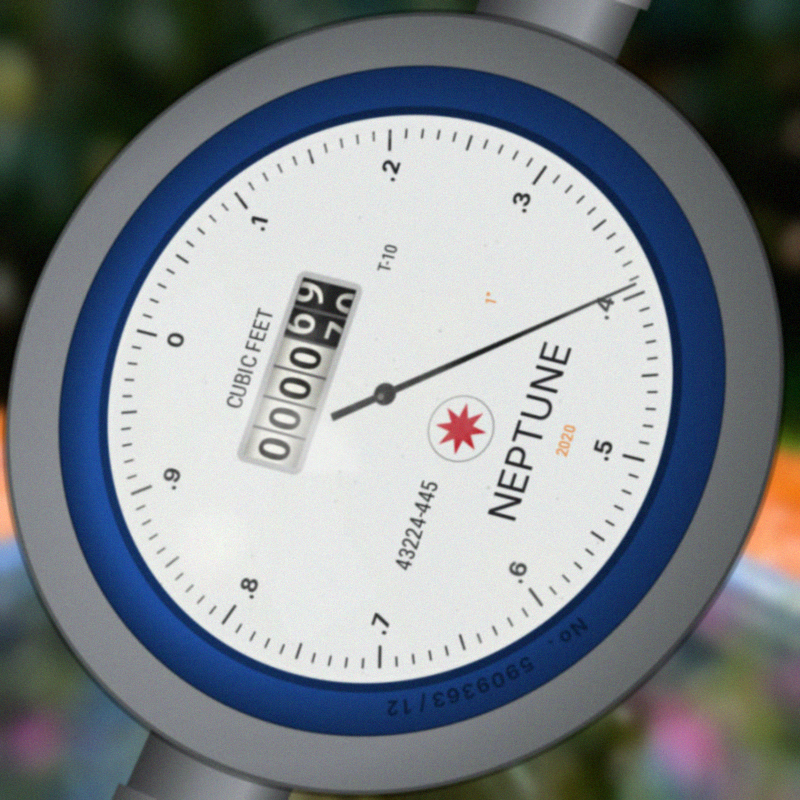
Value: 69.39 ft³
